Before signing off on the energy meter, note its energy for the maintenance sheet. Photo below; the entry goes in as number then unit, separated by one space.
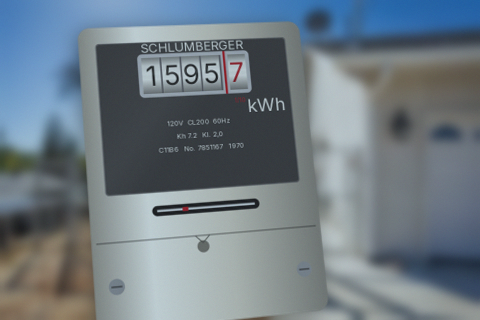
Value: 1595.7 kWh
